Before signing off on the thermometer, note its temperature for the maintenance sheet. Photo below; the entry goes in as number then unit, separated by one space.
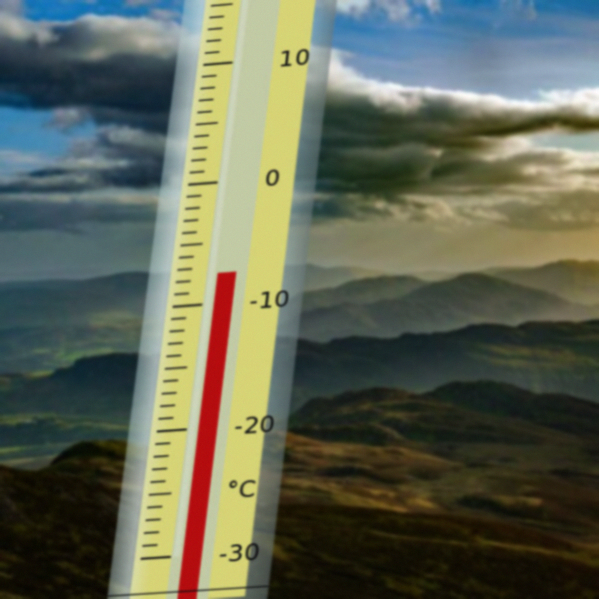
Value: -7.5 °C
